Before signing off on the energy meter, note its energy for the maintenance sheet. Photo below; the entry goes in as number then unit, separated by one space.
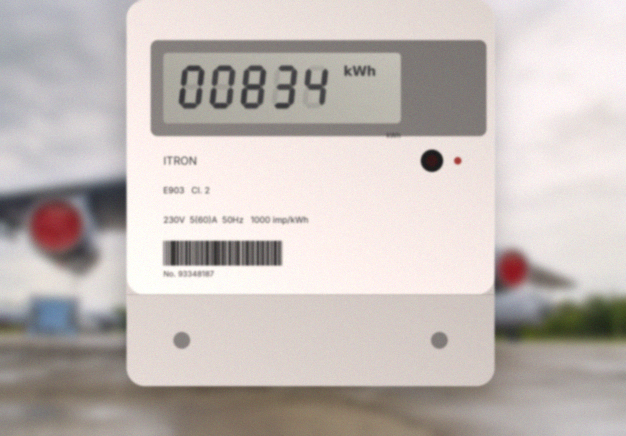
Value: 834 kWh
